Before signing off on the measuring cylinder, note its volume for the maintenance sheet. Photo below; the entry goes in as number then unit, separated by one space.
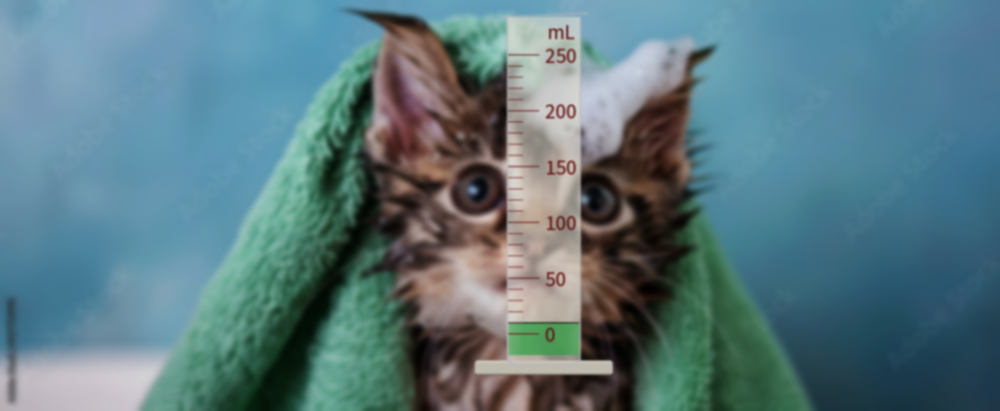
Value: 10 mL
